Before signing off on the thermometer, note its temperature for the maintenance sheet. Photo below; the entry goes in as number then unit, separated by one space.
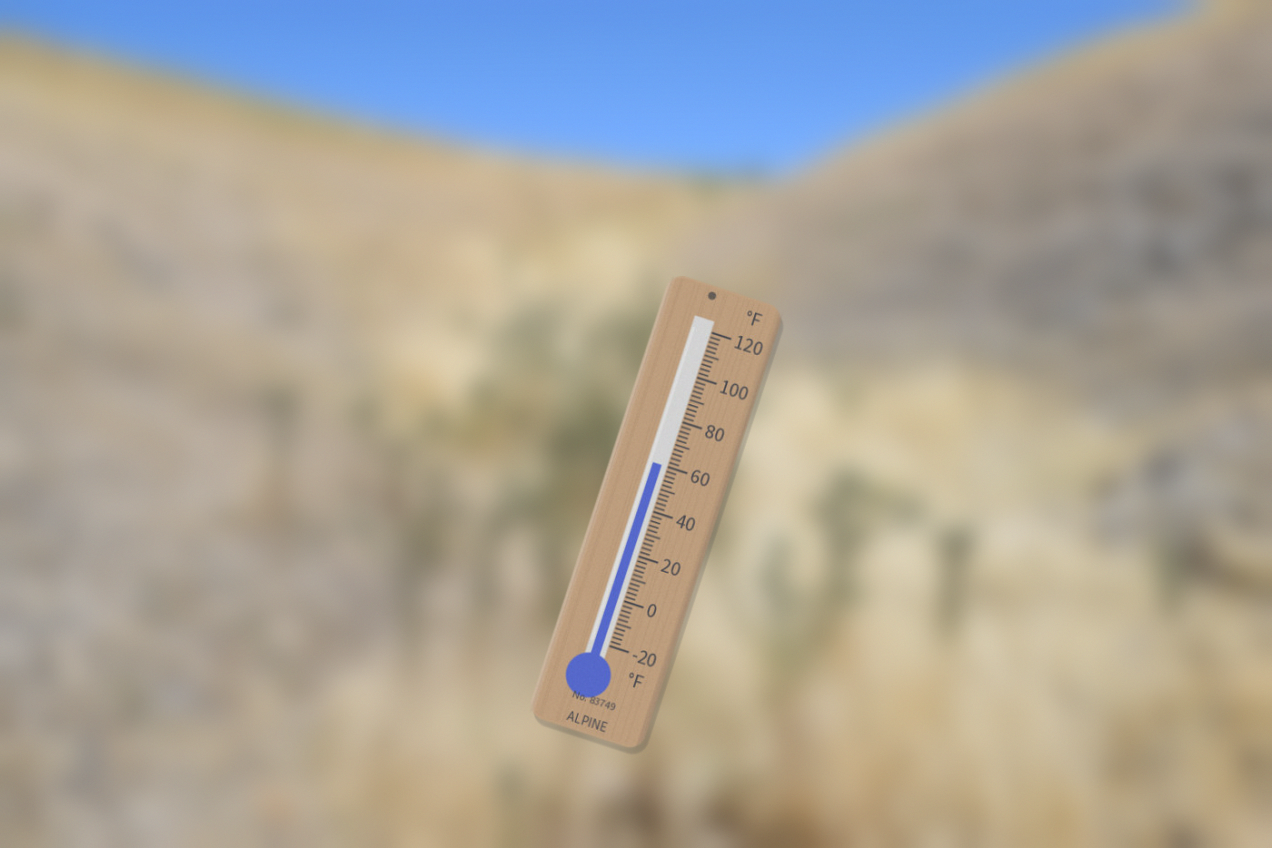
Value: 60 °F
